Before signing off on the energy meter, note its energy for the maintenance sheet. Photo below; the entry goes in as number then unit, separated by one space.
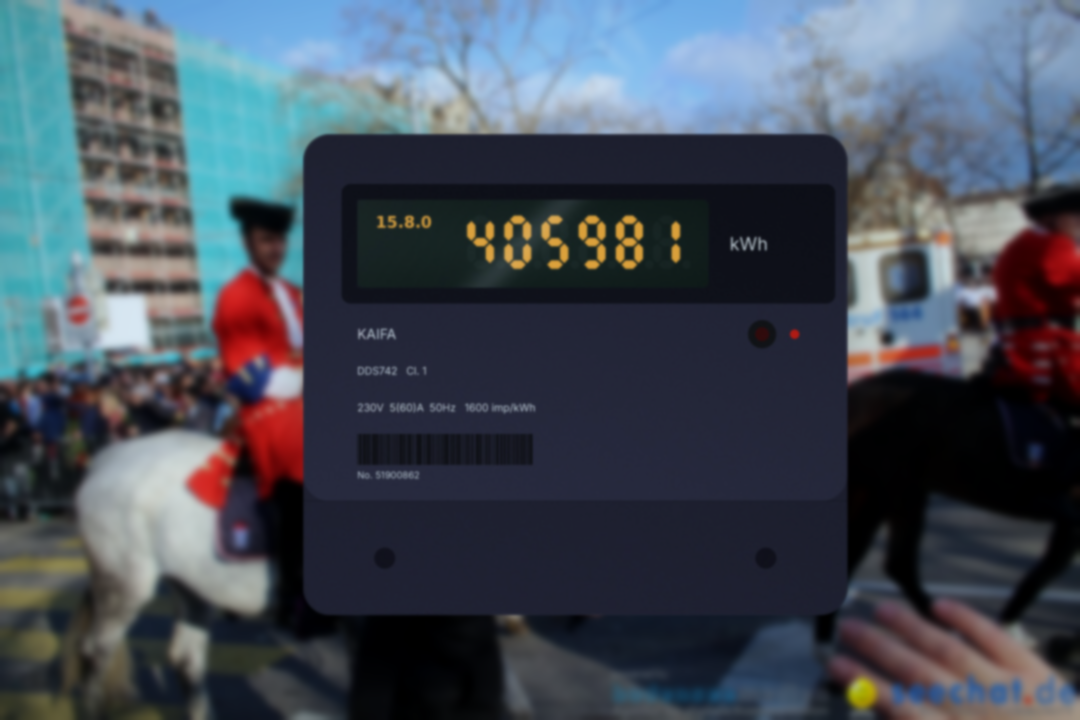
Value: 405981 kWh
